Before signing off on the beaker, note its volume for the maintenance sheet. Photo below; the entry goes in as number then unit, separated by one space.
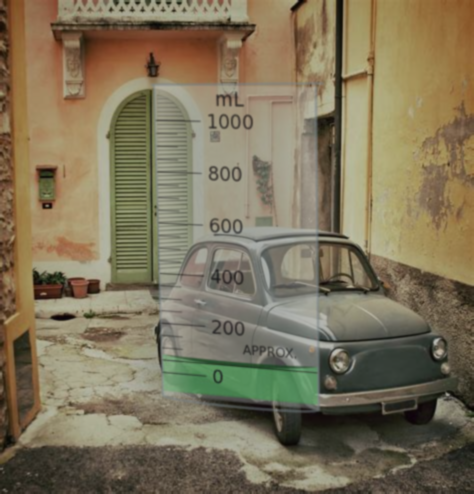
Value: 50 mL
